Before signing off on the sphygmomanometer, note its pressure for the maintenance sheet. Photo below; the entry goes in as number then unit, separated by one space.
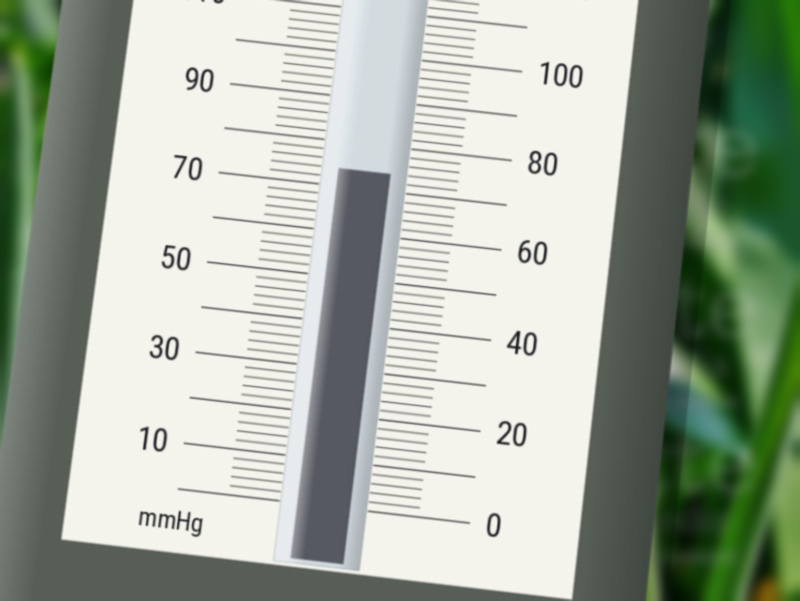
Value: 74 mmHg
